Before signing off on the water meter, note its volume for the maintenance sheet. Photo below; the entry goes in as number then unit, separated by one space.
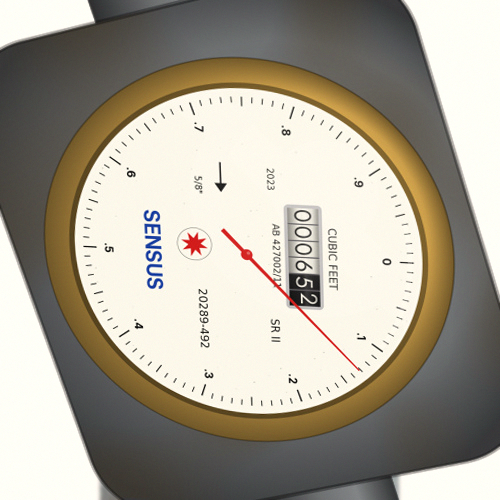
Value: 652.13 ft³
